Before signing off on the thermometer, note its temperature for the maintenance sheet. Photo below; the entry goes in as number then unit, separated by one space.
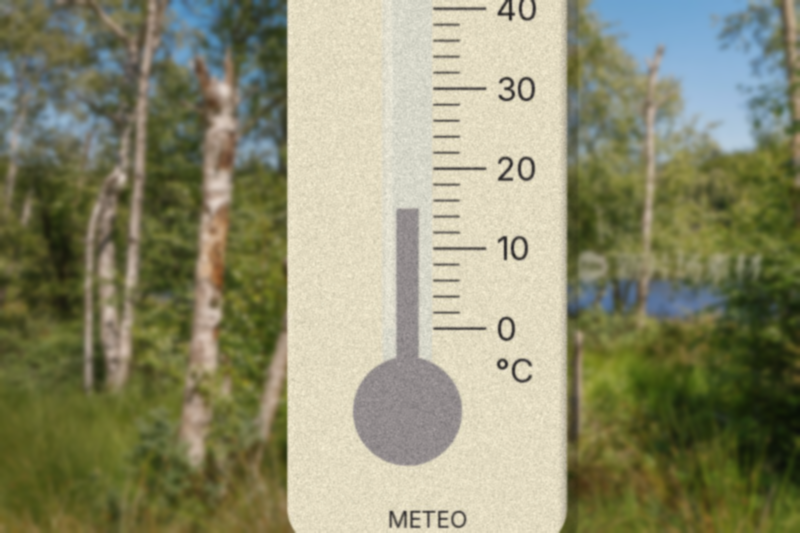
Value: 15 °C
